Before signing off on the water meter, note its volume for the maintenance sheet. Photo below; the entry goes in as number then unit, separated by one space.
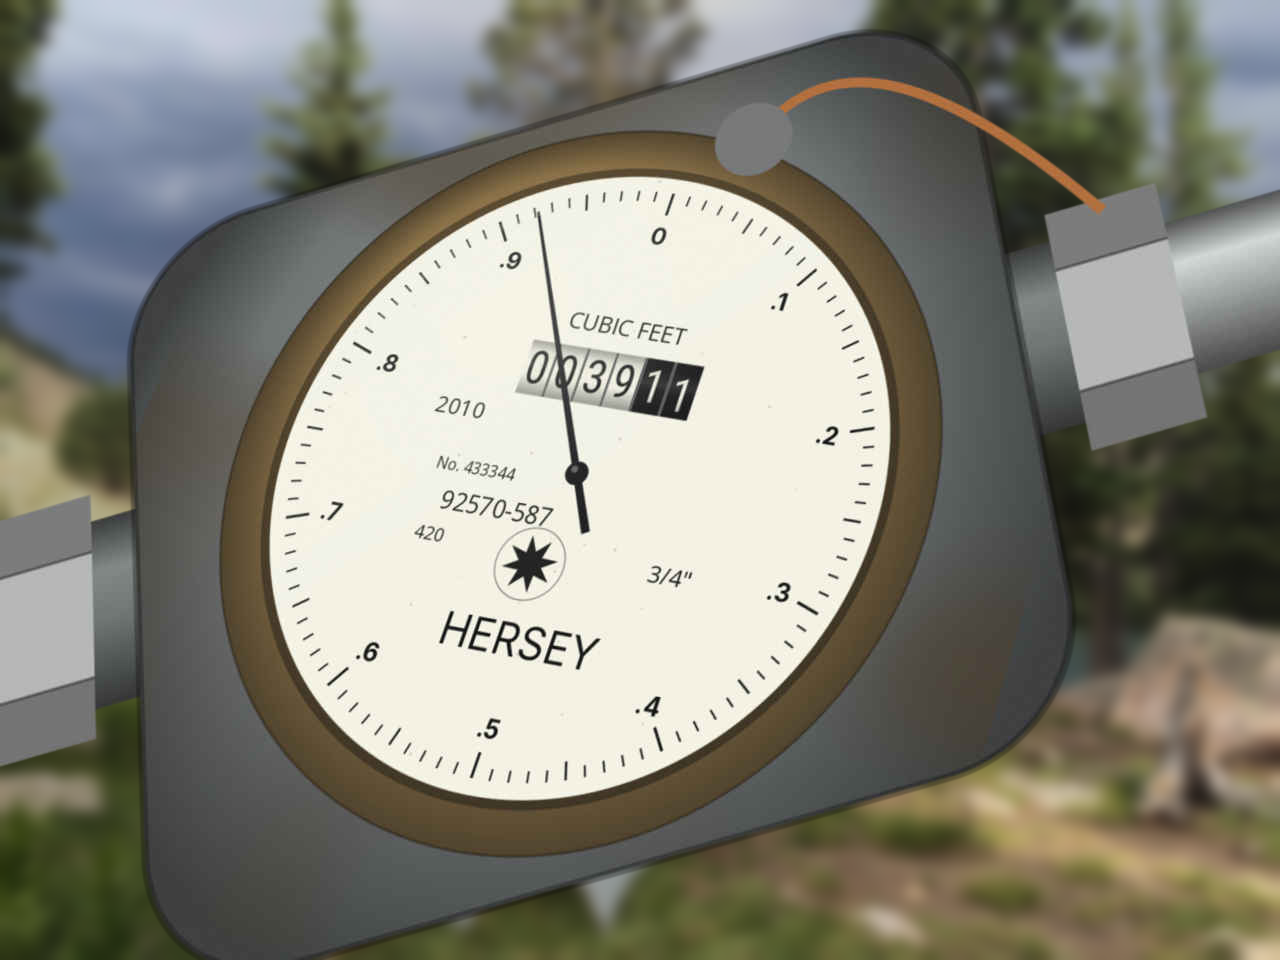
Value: 3910.92 ft³
